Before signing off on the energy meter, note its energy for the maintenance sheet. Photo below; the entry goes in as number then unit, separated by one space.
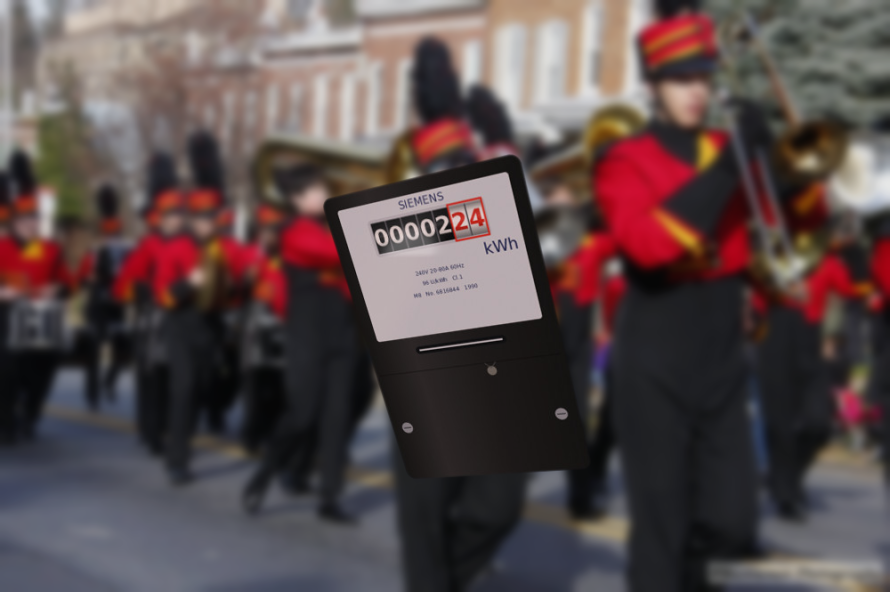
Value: 2.24 kWh
